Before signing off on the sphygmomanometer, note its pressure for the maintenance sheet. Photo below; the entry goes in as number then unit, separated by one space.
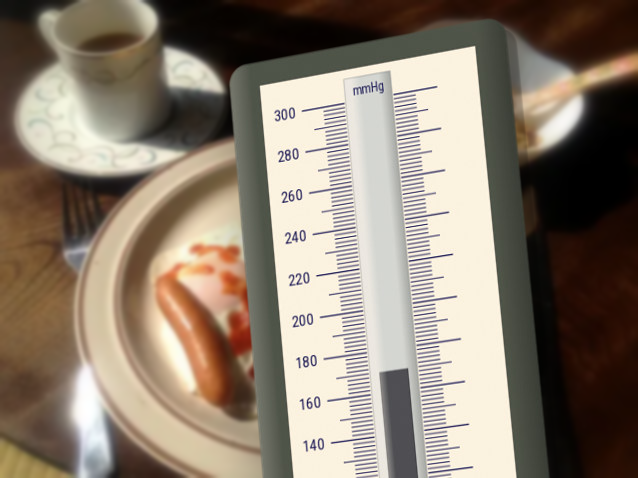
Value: 170 mmHg
